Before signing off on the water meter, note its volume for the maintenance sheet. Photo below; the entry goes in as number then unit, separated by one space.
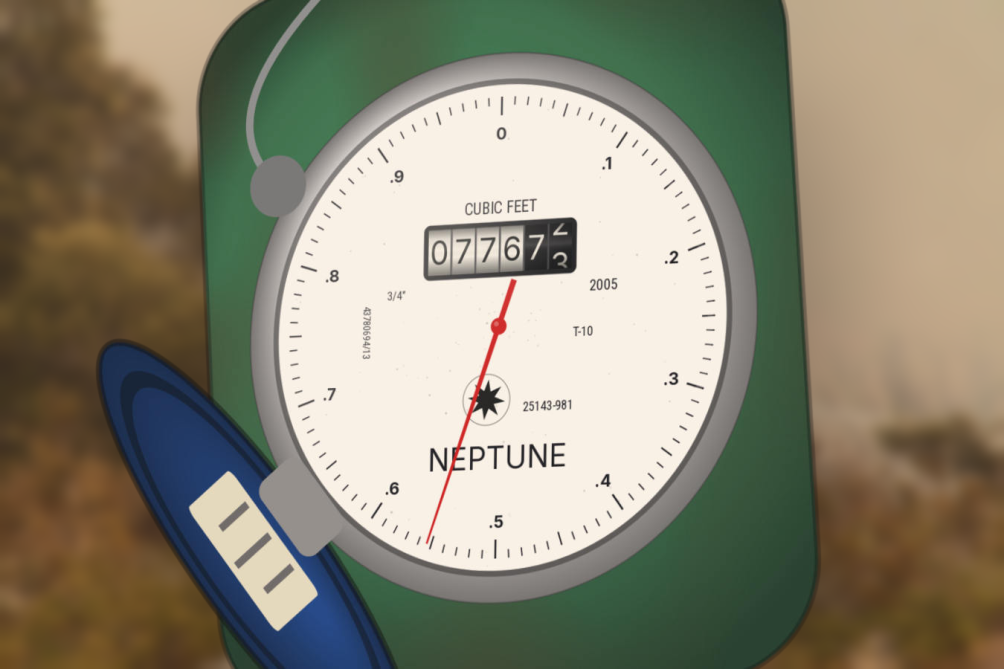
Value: 77672.55 ft³
